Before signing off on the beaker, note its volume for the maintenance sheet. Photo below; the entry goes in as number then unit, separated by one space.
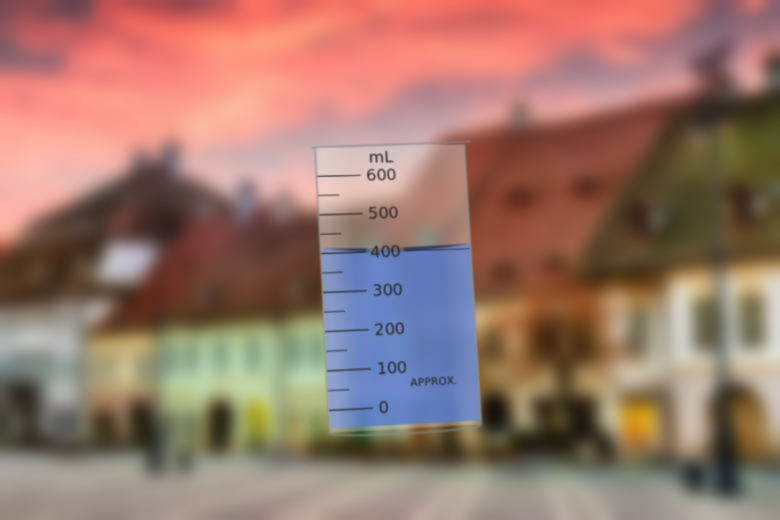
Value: 400 mL
